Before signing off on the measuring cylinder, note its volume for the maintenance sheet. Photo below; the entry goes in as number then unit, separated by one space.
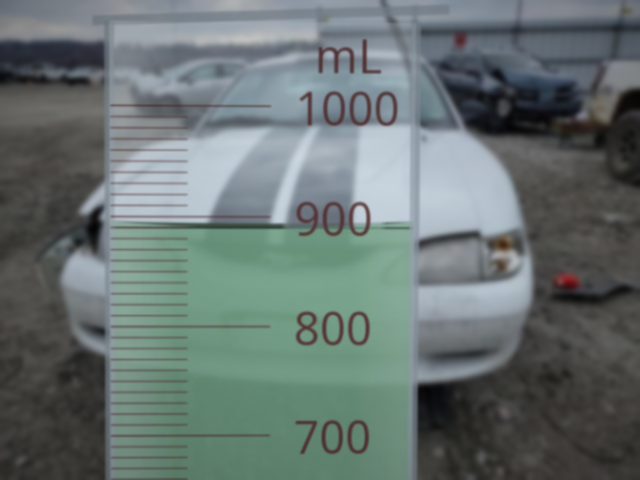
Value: 890 mL
